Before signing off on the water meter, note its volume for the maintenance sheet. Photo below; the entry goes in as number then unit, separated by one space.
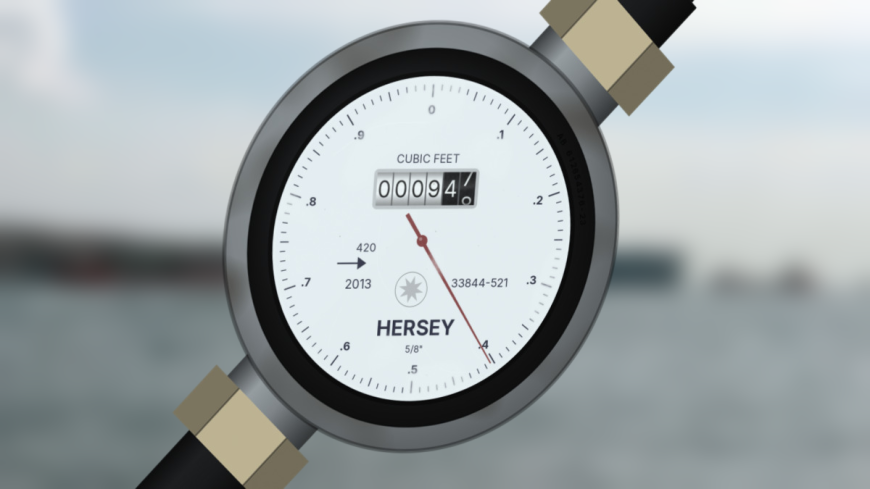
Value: 947.40 ft³
